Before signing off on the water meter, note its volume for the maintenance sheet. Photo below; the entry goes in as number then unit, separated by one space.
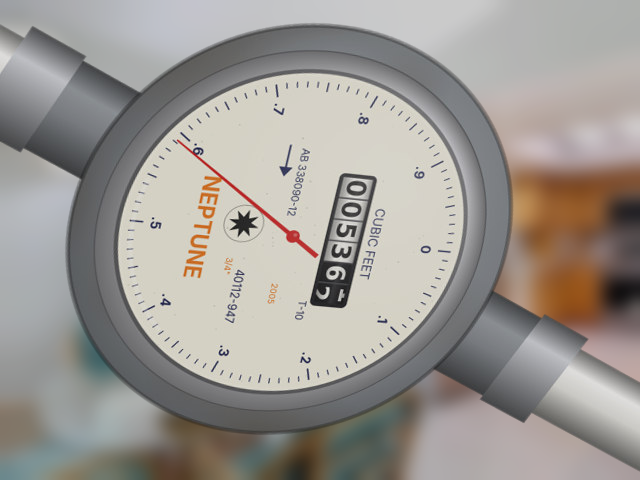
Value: 5361.59 ft³
